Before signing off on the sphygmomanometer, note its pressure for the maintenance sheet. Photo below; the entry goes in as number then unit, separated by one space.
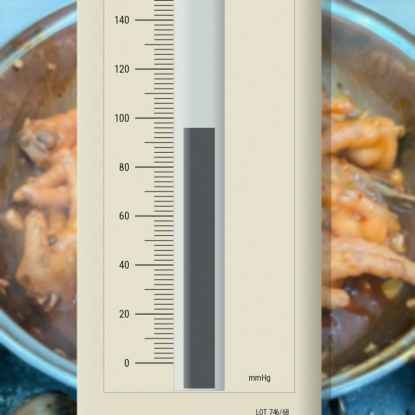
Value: 96 mmHg
